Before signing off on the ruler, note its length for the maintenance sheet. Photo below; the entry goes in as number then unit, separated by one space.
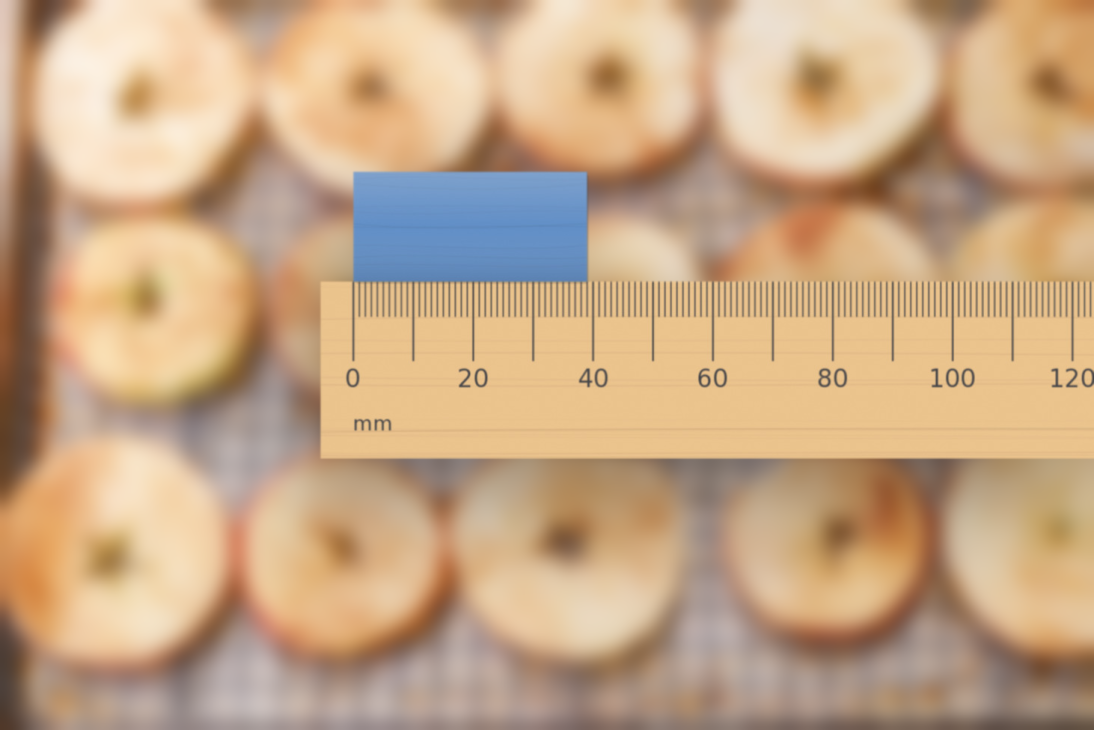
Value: 39 mm
